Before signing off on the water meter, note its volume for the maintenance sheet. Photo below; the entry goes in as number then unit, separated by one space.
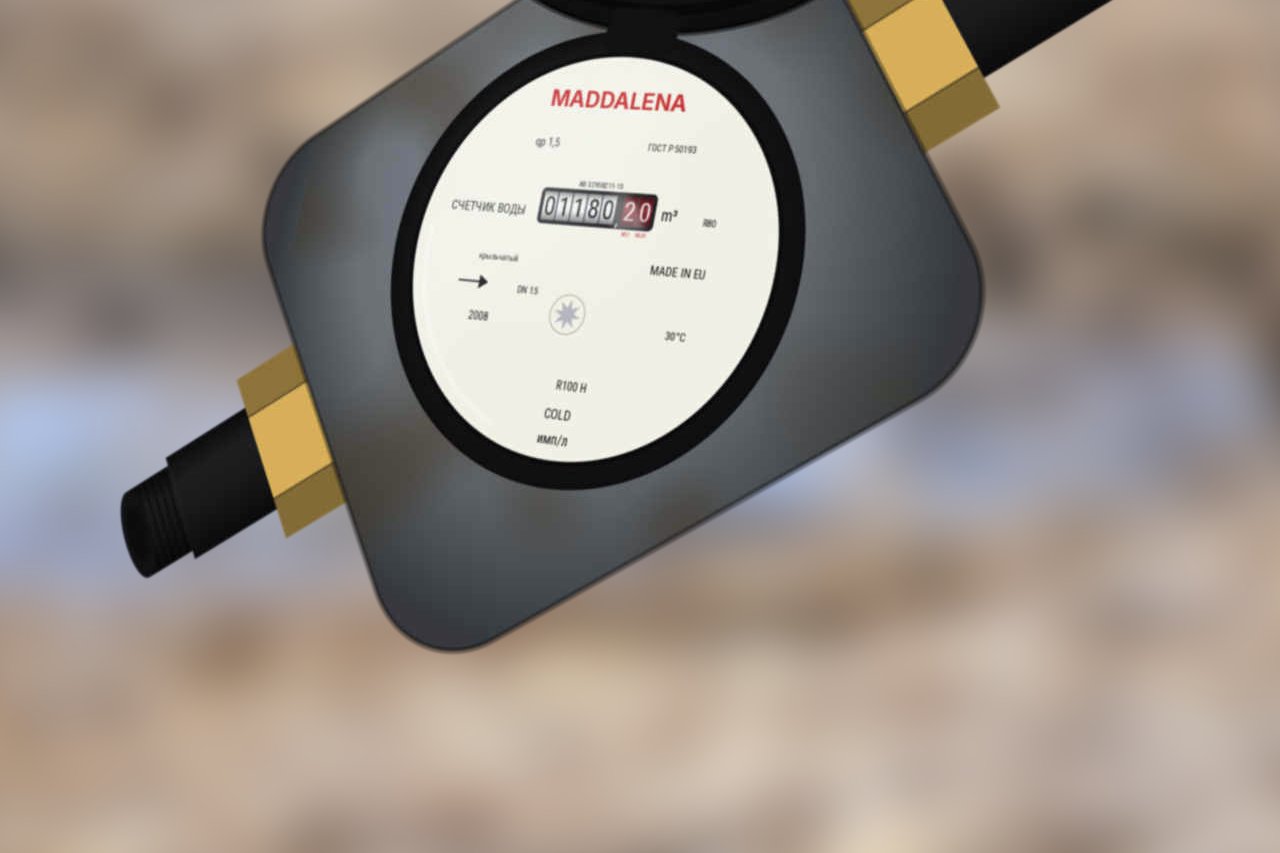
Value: 1180.20 m³
